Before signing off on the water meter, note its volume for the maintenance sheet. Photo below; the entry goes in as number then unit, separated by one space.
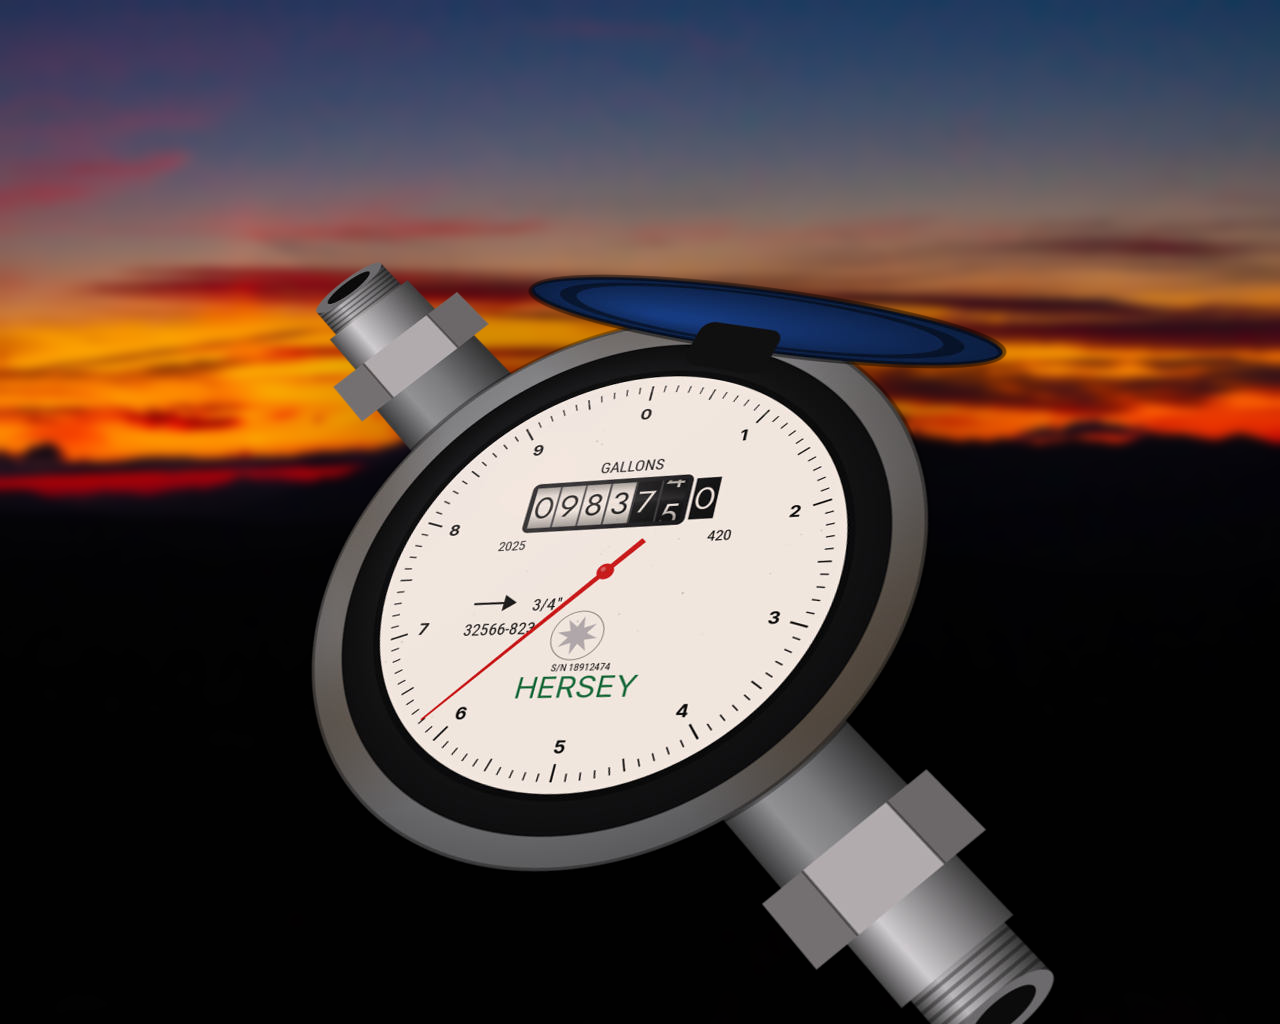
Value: 983746.2 gal
